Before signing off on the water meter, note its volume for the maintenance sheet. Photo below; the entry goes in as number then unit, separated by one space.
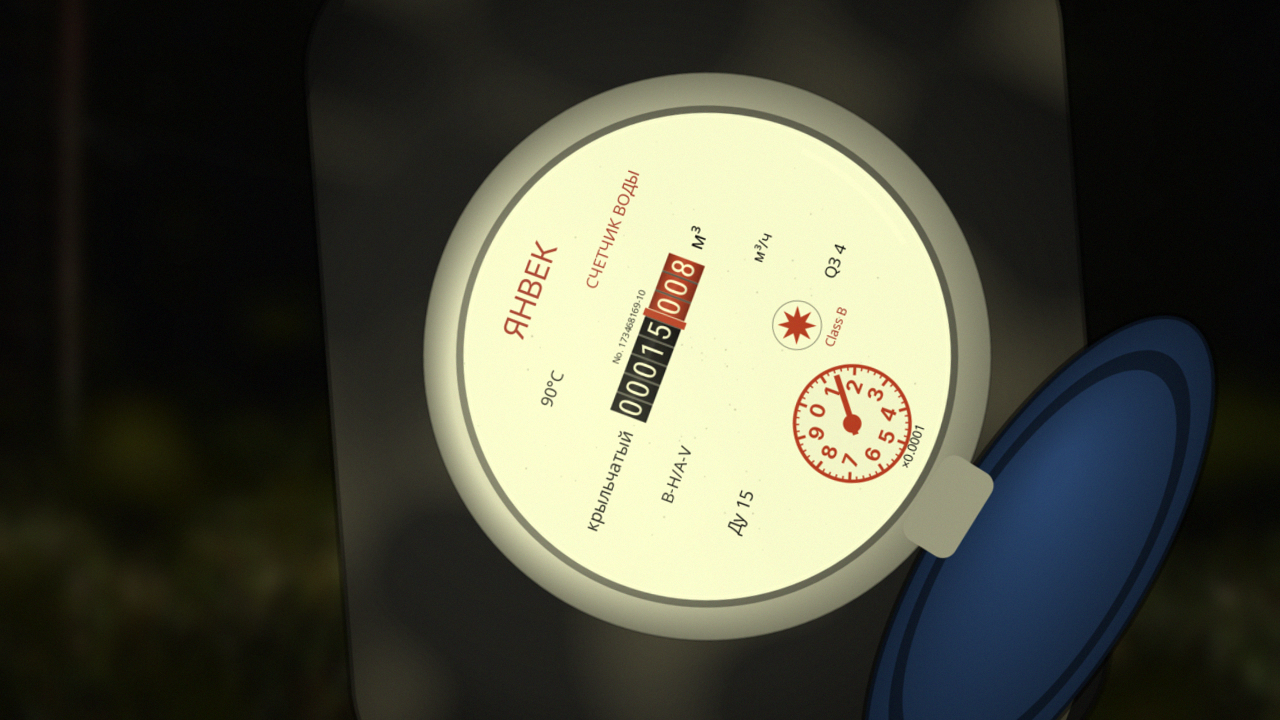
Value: 15.0081 m³
